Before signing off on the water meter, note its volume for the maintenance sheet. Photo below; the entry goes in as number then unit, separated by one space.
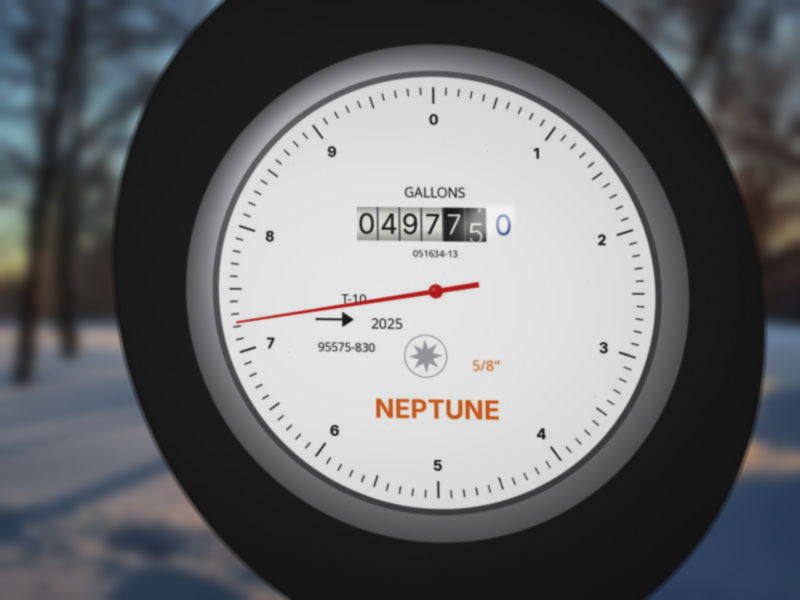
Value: 497747.2 gal
